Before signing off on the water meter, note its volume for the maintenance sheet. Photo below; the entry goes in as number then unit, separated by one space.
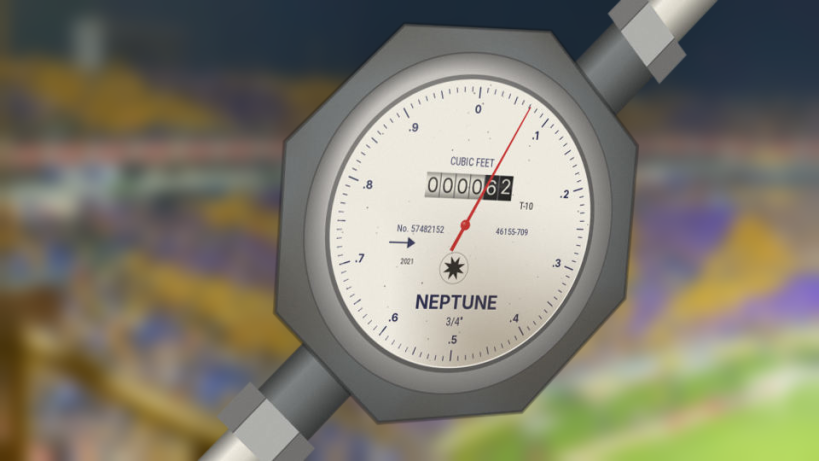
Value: 62.07 ft³
